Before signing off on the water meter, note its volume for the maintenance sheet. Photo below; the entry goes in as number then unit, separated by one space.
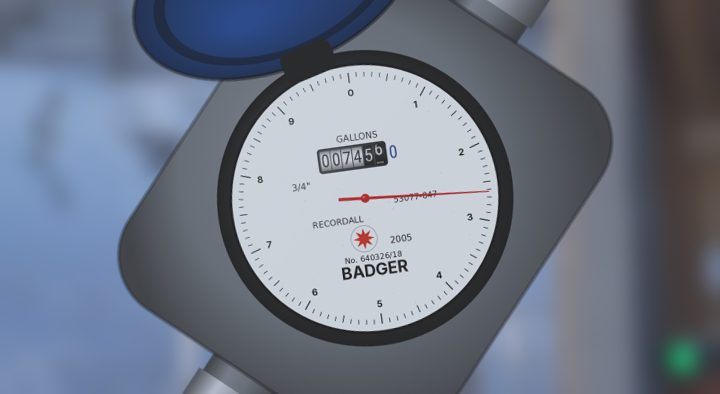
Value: 74562.6 gal
